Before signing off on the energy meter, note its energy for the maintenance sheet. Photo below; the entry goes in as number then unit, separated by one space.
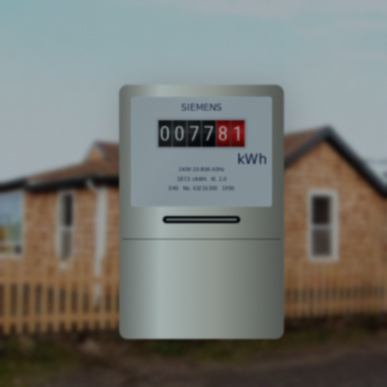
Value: 77.81 kWh
